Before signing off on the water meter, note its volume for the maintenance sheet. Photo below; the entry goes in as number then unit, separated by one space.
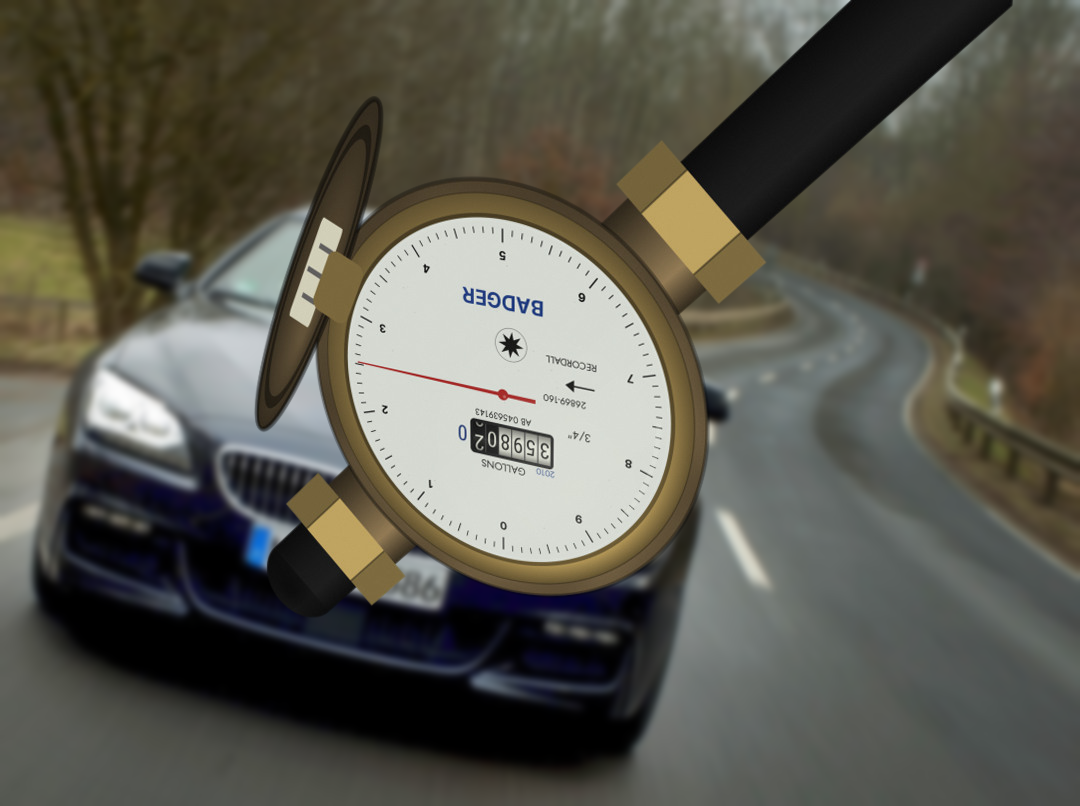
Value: 3598022.5 gal
